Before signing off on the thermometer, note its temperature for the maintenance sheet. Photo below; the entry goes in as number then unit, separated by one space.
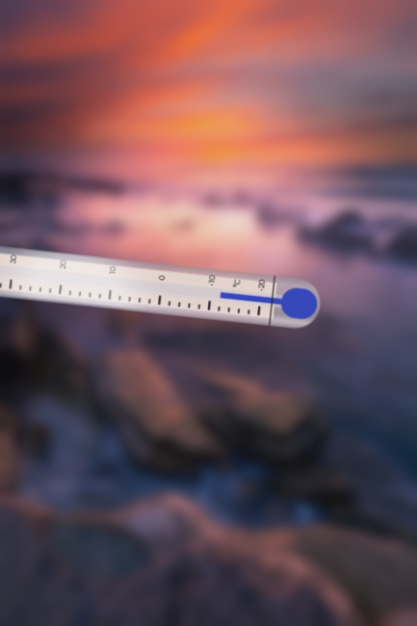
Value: -12 °C
